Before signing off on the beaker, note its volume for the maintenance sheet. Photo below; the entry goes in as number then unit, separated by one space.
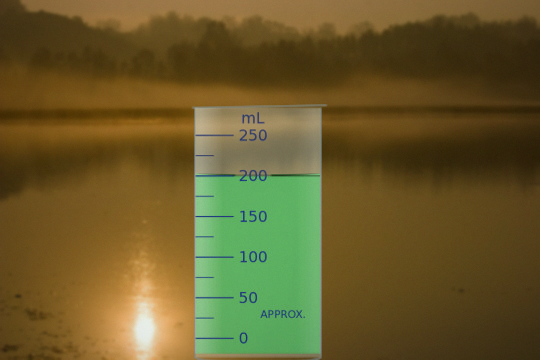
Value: 200 mL
